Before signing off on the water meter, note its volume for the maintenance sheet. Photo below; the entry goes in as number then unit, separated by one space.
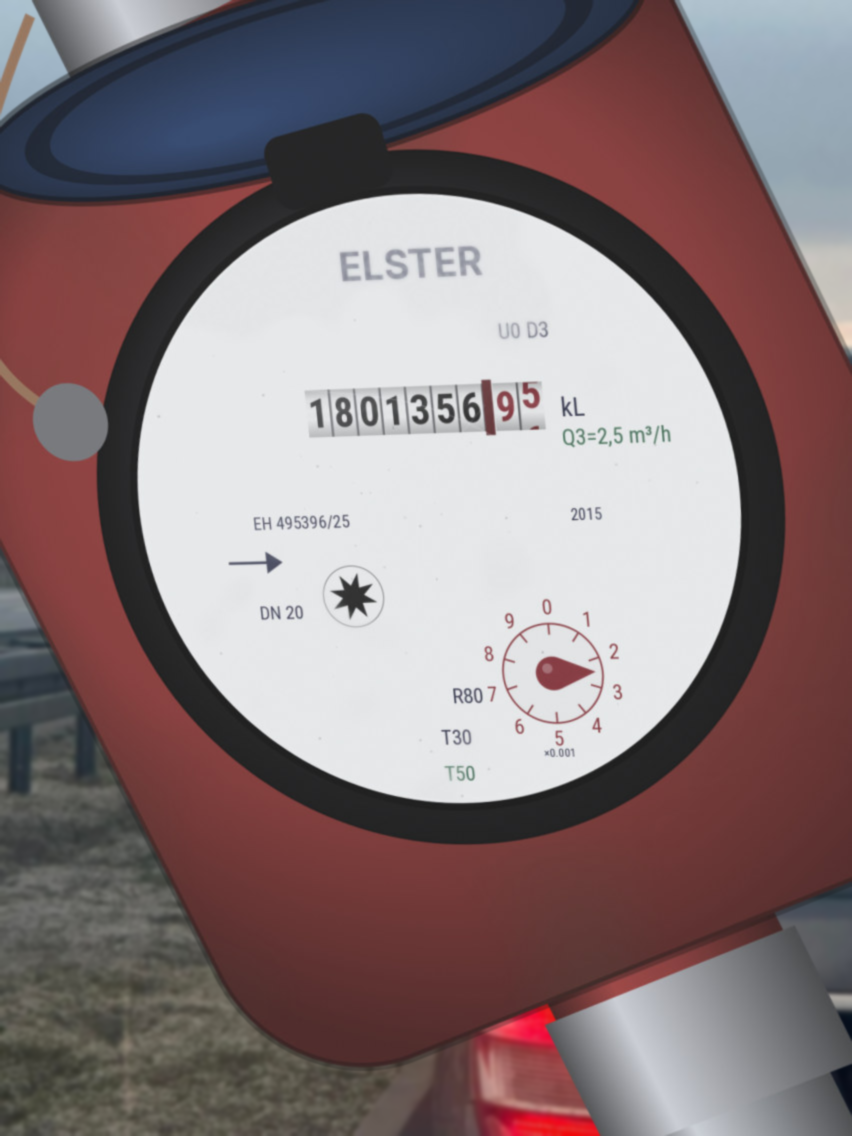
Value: 1801356.952 kL
